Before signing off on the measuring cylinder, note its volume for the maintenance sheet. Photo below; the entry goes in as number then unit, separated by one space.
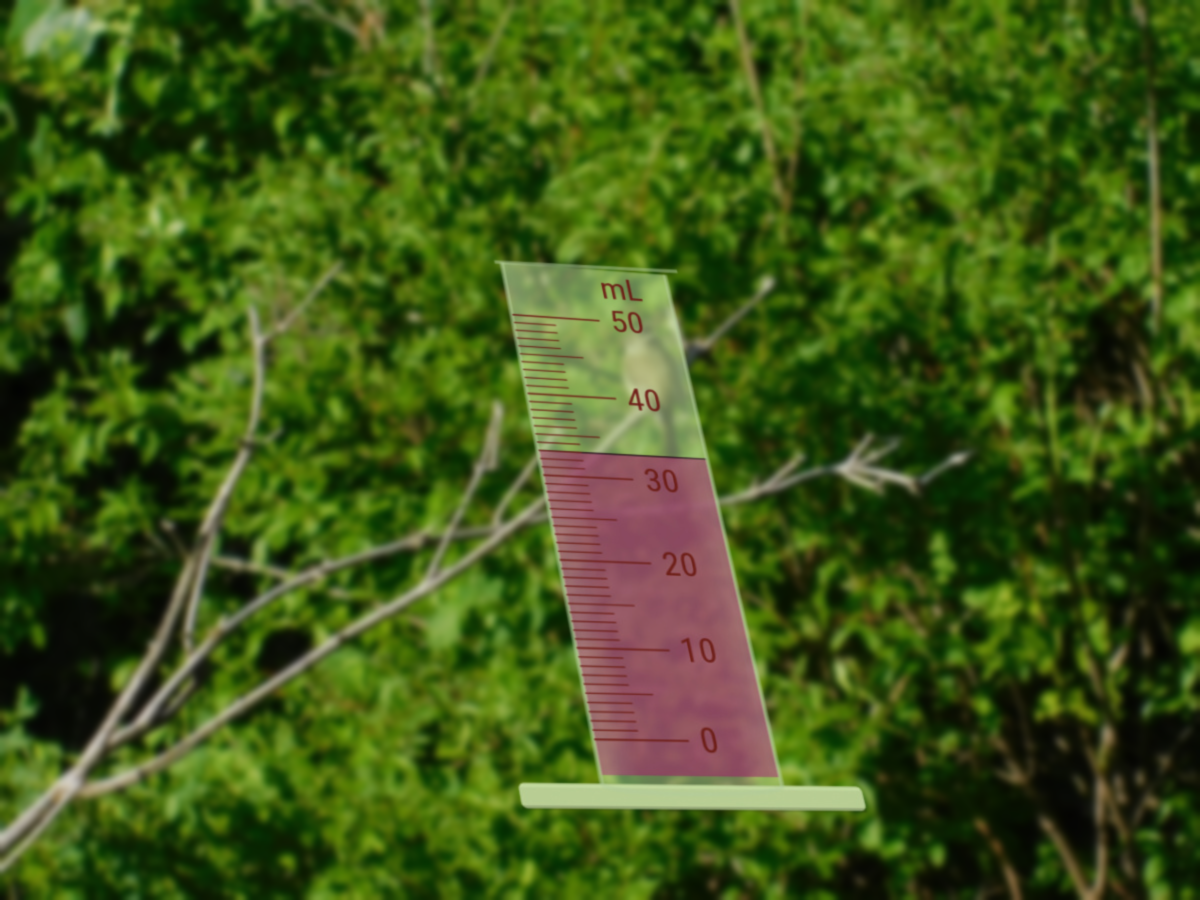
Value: 33 mL
